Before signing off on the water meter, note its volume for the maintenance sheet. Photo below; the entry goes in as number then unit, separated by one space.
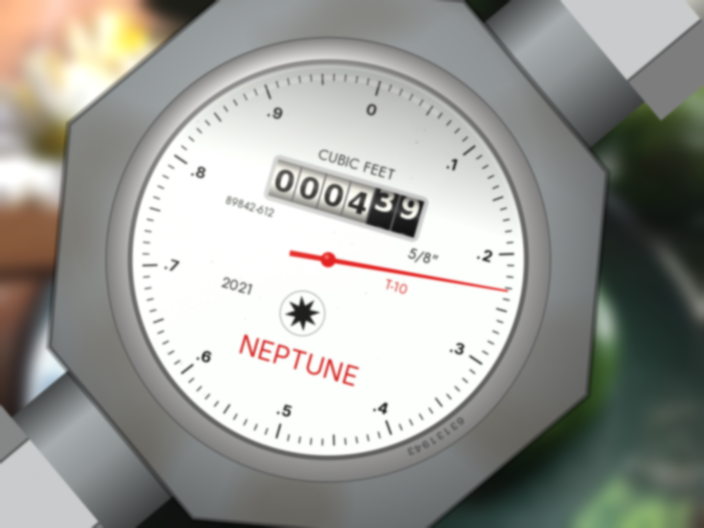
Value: 439.23 ft³
